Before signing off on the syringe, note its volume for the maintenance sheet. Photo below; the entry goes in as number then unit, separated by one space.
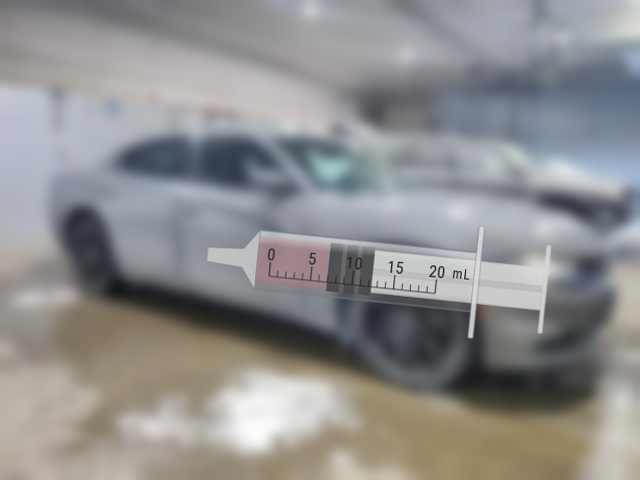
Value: 7 mL
